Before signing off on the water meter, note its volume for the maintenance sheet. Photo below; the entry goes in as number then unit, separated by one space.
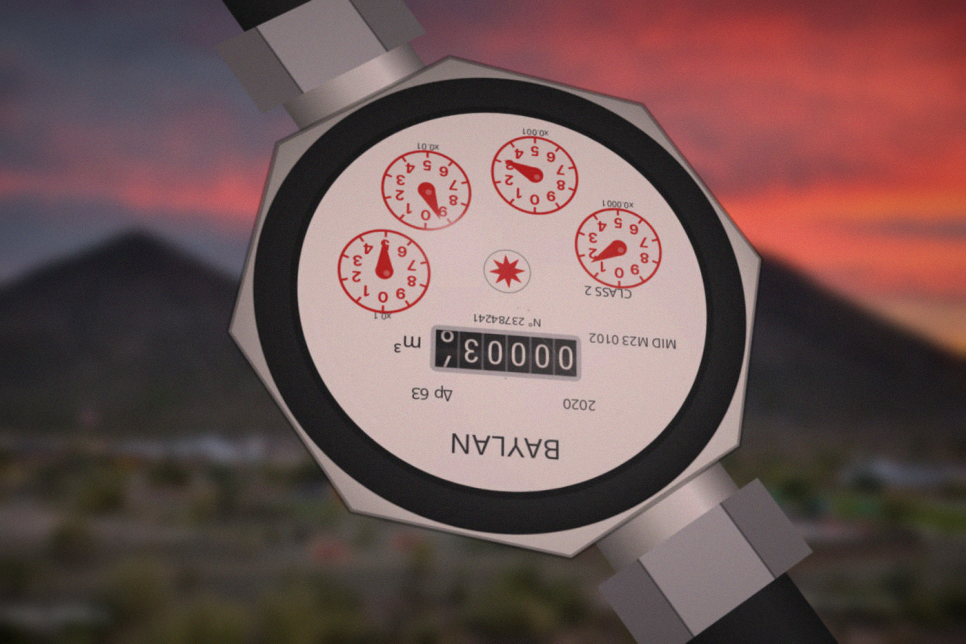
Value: 37.4931 m³
